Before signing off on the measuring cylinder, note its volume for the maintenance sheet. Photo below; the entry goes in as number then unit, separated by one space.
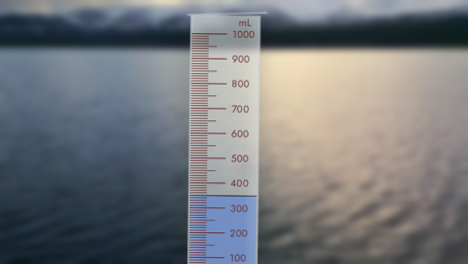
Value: 350 mL
